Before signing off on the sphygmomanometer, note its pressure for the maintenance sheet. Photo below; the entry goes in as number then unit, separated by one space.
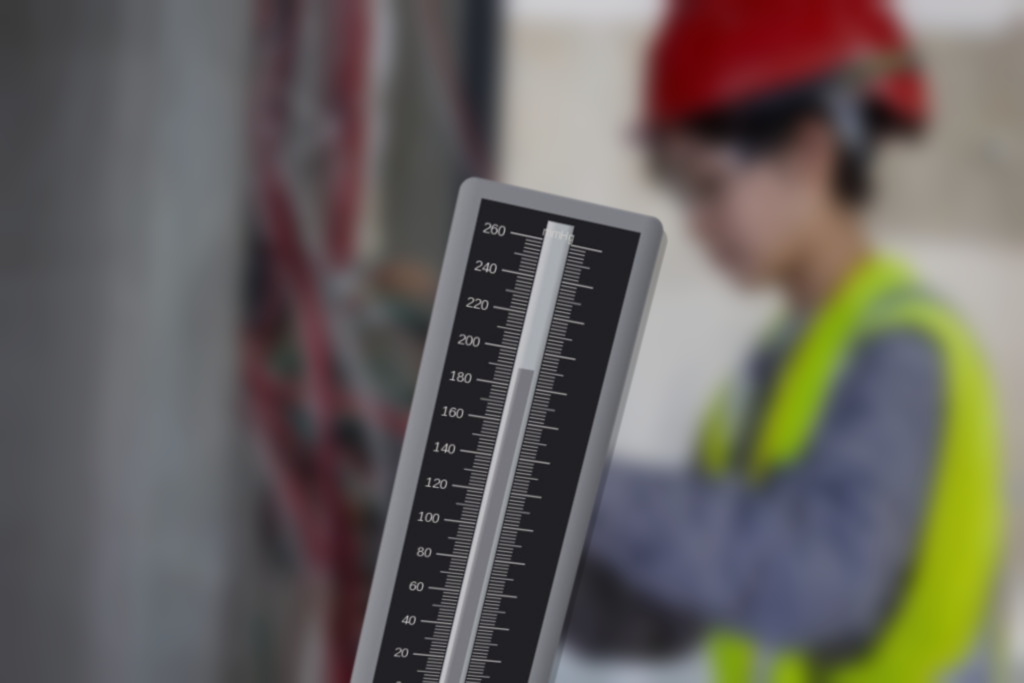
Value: 190 mmHg
